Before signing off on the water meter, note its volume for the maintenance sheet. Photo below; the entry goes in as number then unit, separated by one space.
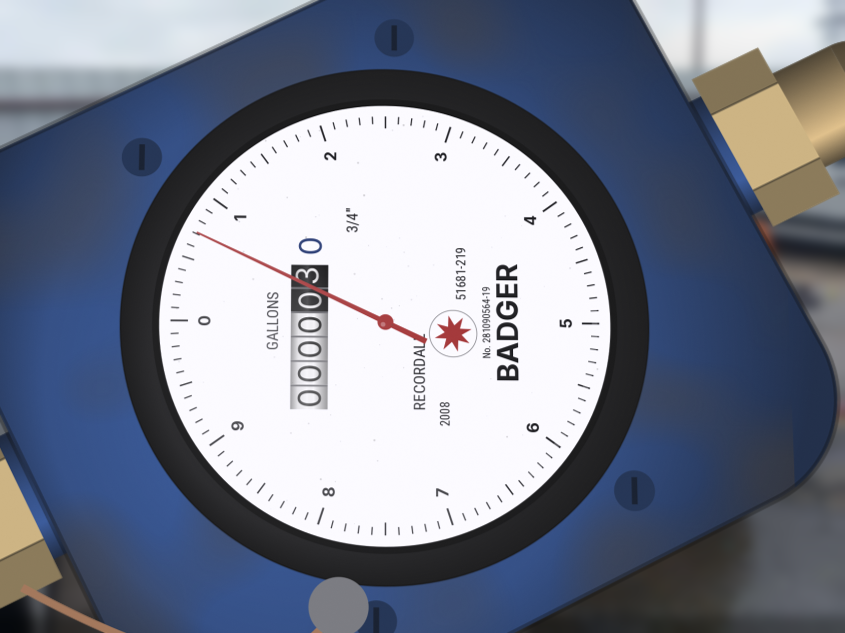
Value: 30.7 gal
